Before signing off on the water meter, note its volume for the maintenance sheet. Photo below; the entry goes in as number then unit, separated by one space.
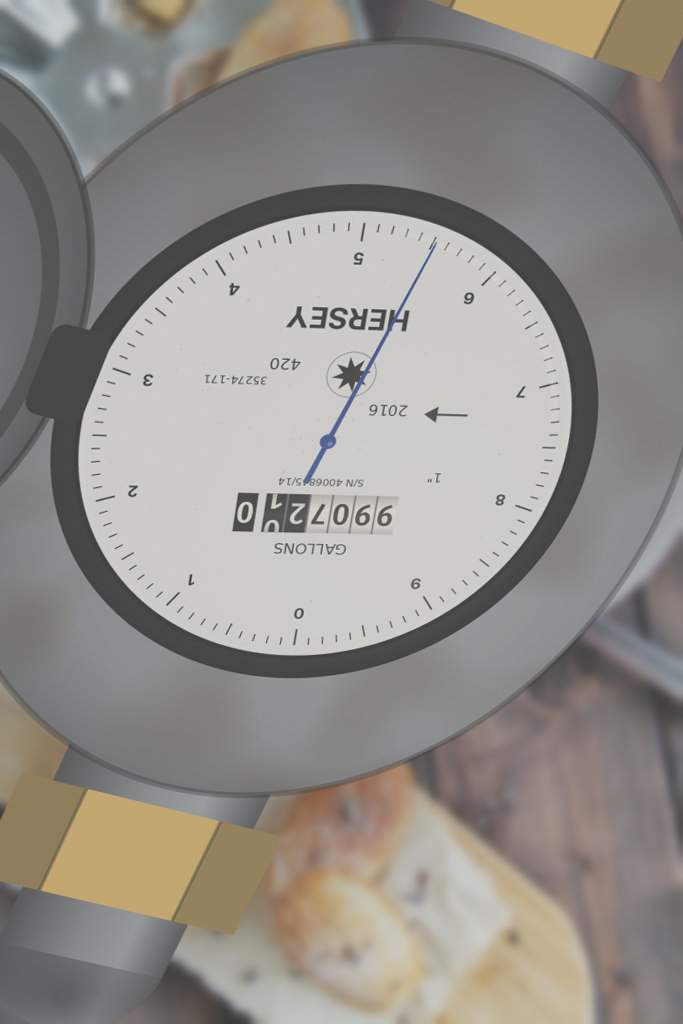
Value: 9907205.5 gal
